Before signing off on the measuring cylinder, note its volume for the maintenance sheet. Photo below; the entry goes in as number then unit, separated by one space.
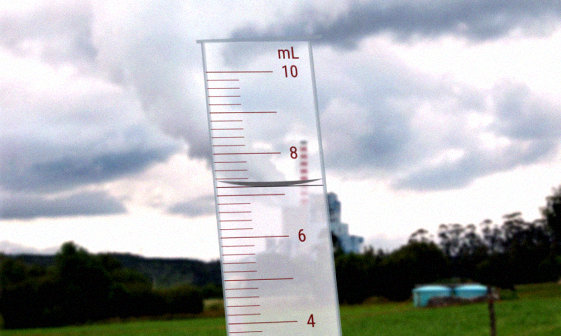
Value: 7.2 mL
